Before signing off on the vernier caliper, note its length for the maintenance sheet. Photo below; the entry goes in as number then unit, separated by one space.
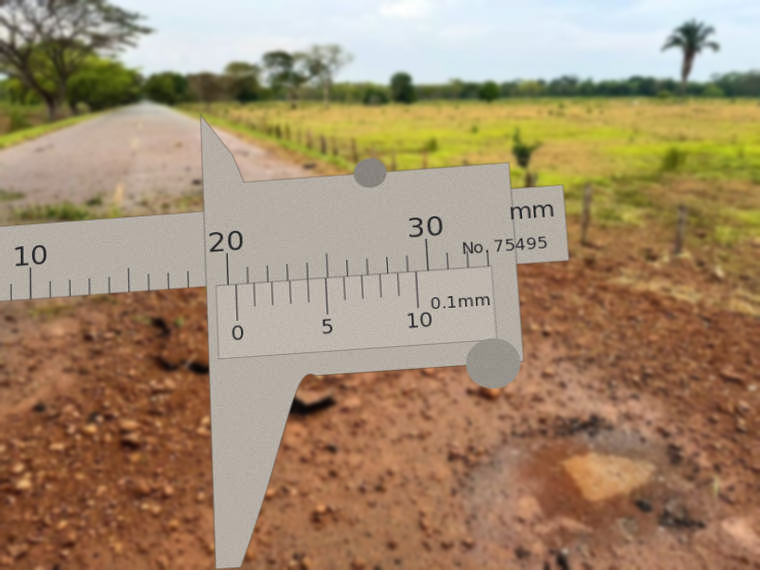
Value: 20.4 mm
